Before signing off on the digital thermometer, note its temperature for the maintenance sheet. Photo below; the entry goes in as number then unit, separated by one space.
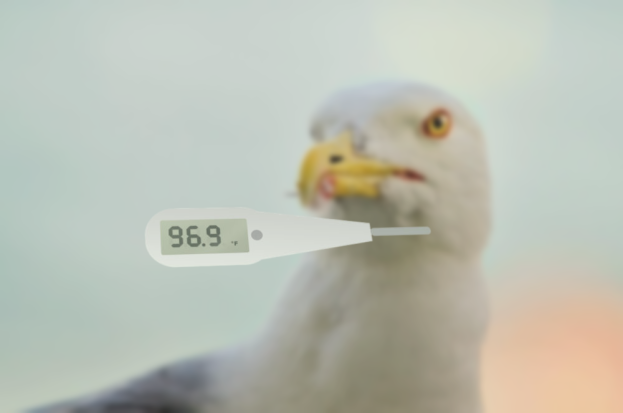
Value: 96.9 °F
